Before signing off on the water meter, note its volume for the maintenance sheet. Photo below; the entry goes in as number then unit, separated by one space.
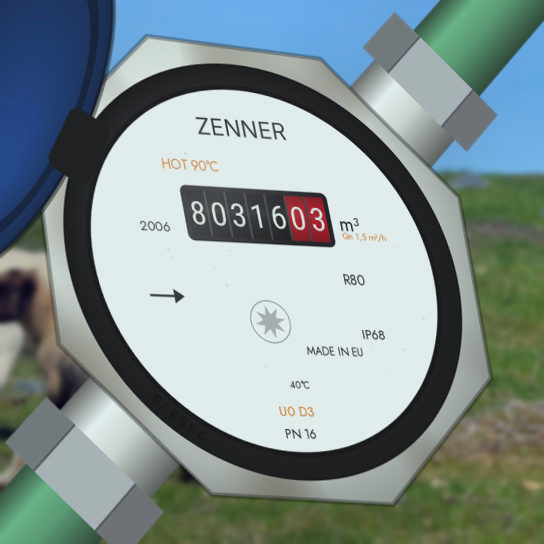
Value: 80316.03 m³
